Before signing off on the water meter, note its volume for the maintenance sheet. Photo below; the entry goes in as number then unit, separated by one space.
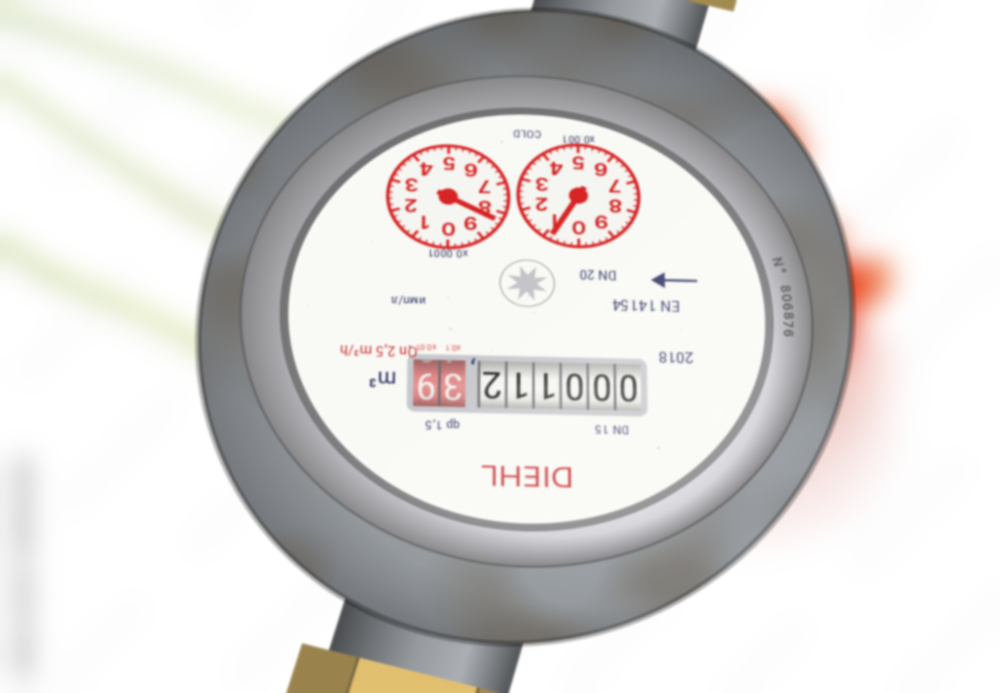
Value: 112.3908 m³
